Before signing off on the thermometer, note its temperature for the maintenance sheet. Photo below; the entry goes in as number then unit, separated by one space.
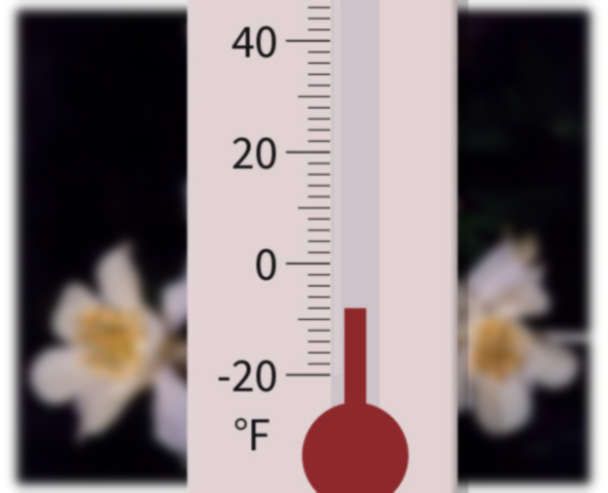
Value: -8 °F
